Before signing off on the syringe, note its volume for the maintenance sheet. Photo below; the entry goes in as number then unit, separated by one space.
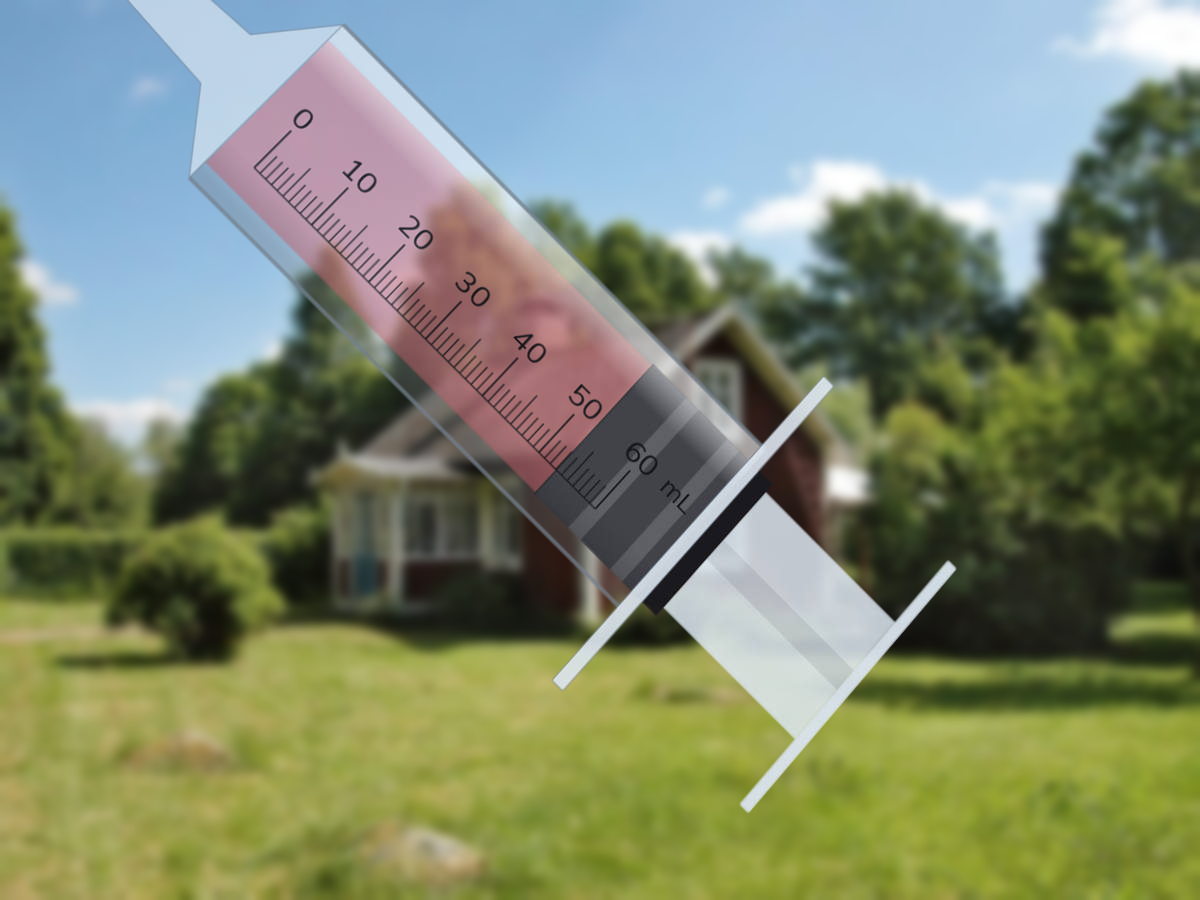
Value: 53 mL
